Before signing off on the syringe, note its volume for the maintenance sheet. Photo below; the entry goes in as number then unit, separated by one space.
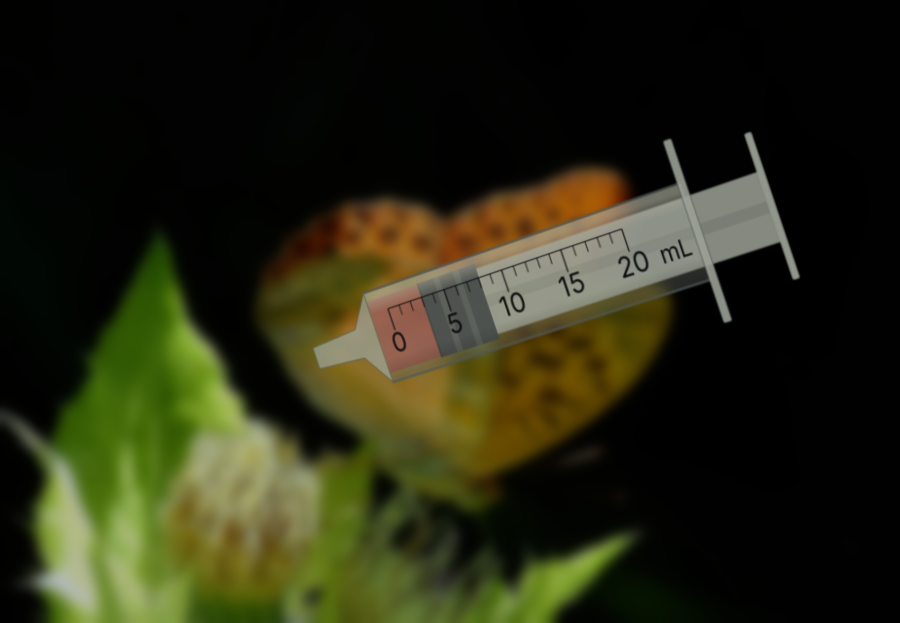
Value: 3 mL
